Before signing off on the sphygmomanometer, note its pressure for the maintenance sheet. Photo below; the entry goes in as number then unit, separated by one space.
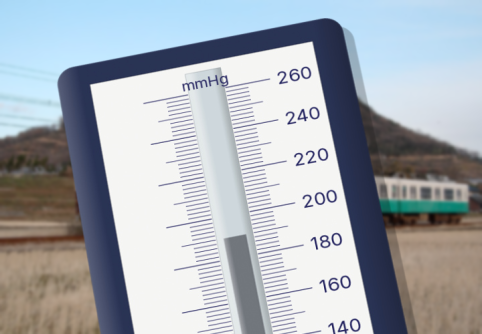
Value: 190 mmHg
